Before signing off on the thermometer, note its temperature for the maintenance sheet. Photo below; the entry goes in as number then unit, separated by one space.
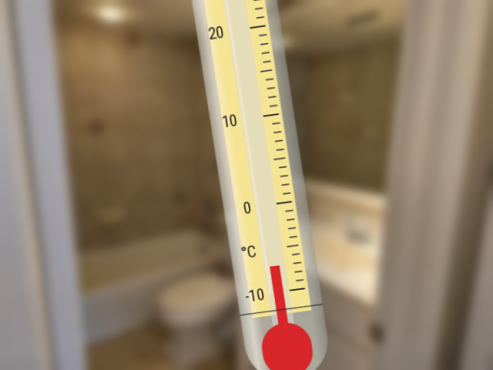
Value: -7 °C
